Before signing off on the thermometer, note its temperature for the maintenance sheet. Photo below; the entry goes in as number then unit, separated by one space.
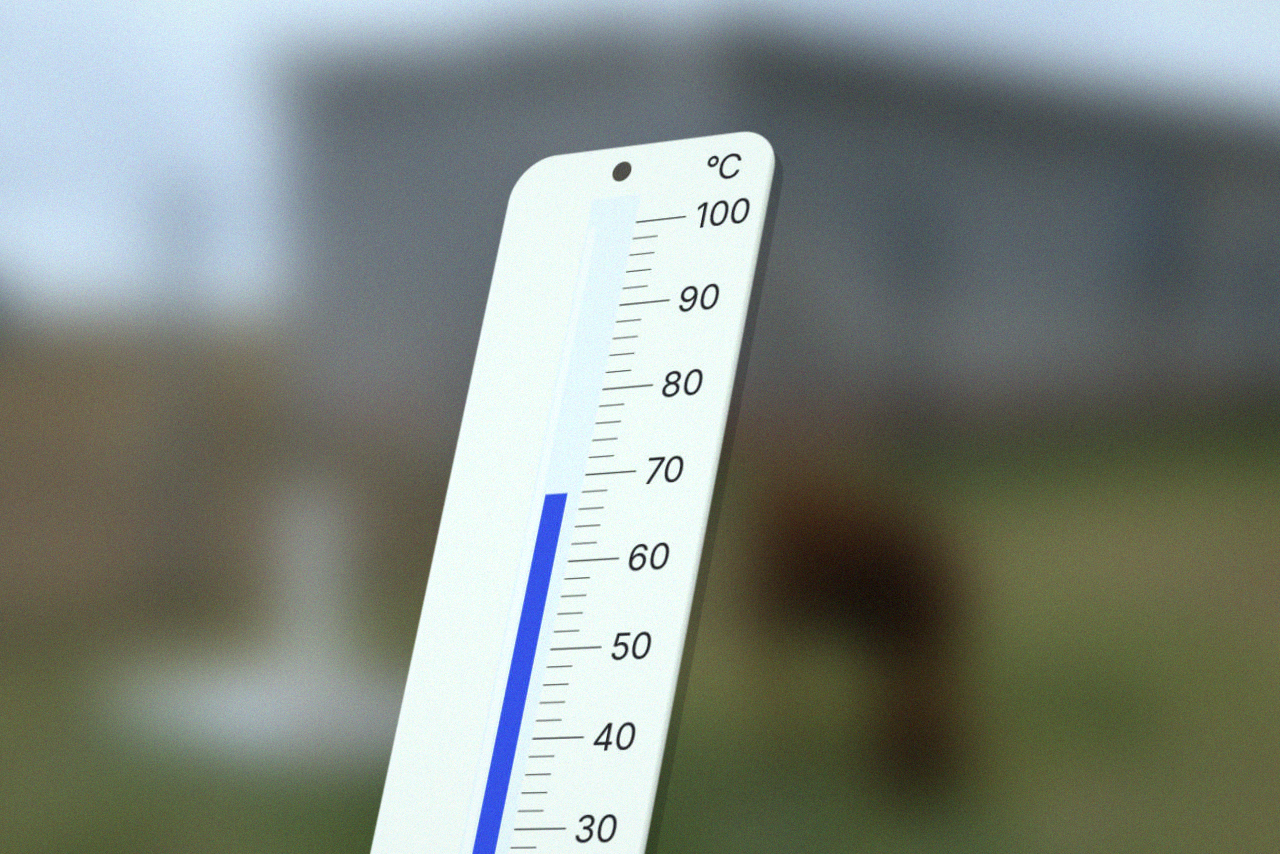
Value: 68 °C
